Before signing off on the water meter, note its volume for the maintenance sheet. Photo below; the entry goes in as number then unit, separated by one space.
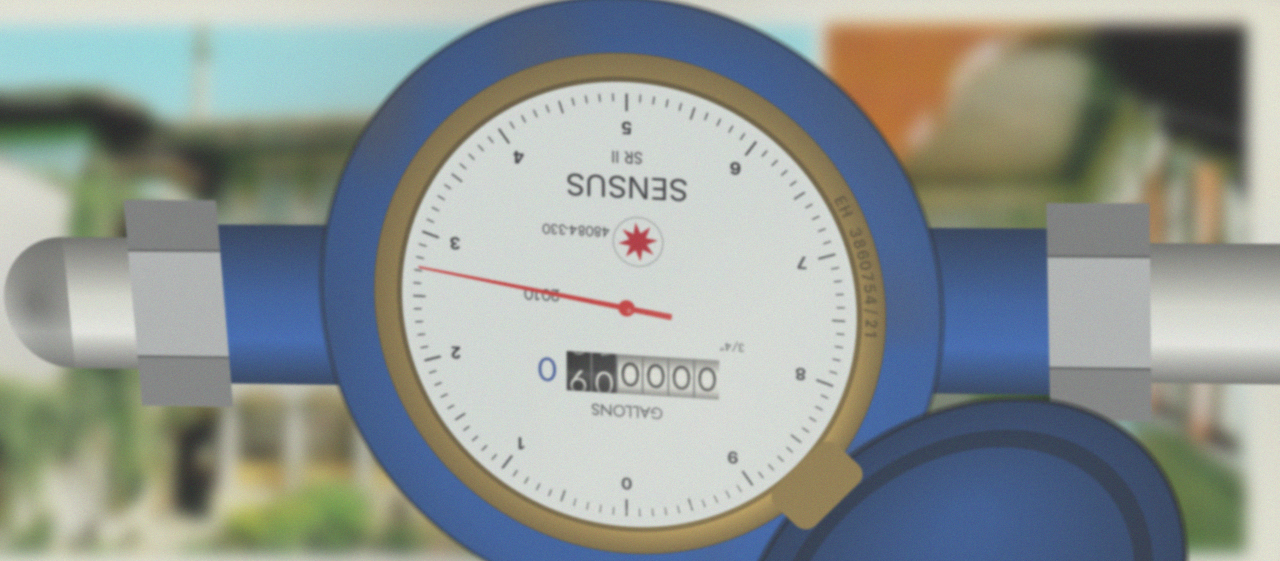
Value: 92.7 gal
